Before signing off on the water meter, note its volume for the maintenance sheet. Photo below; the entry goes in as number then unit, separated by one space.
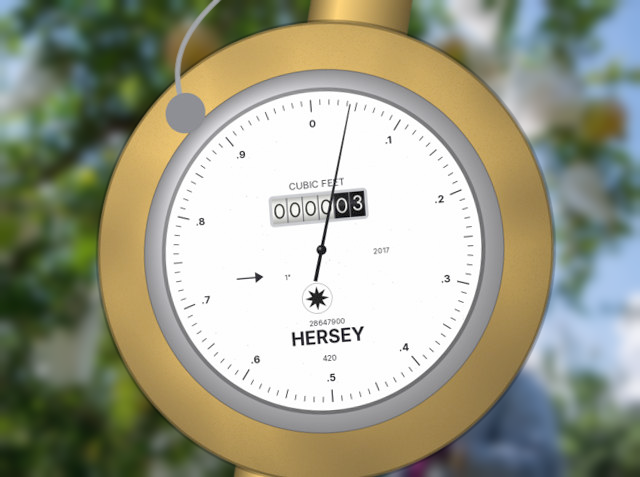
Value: 3.04 ft³
